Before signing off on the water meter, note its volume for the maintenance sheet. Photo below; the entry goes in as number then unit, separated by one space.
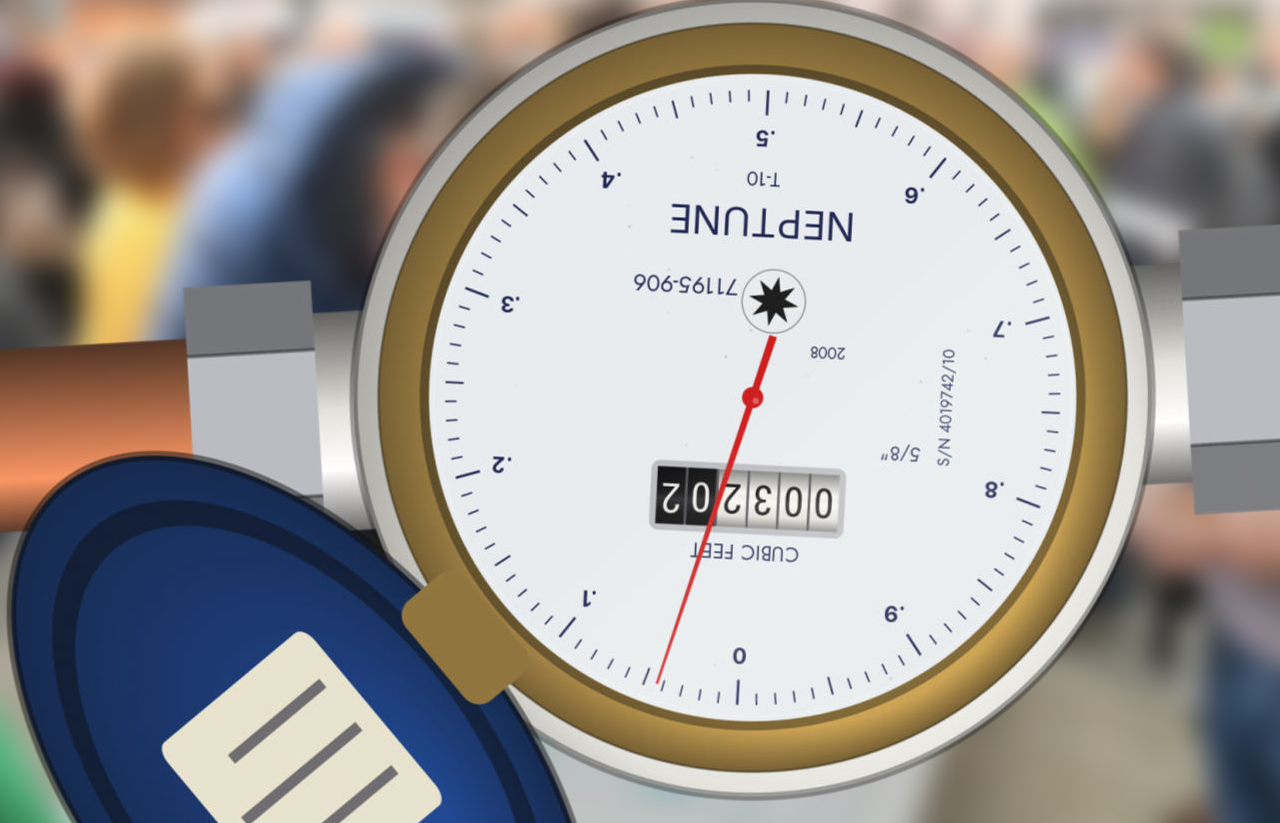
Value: 3202.04 ft³
